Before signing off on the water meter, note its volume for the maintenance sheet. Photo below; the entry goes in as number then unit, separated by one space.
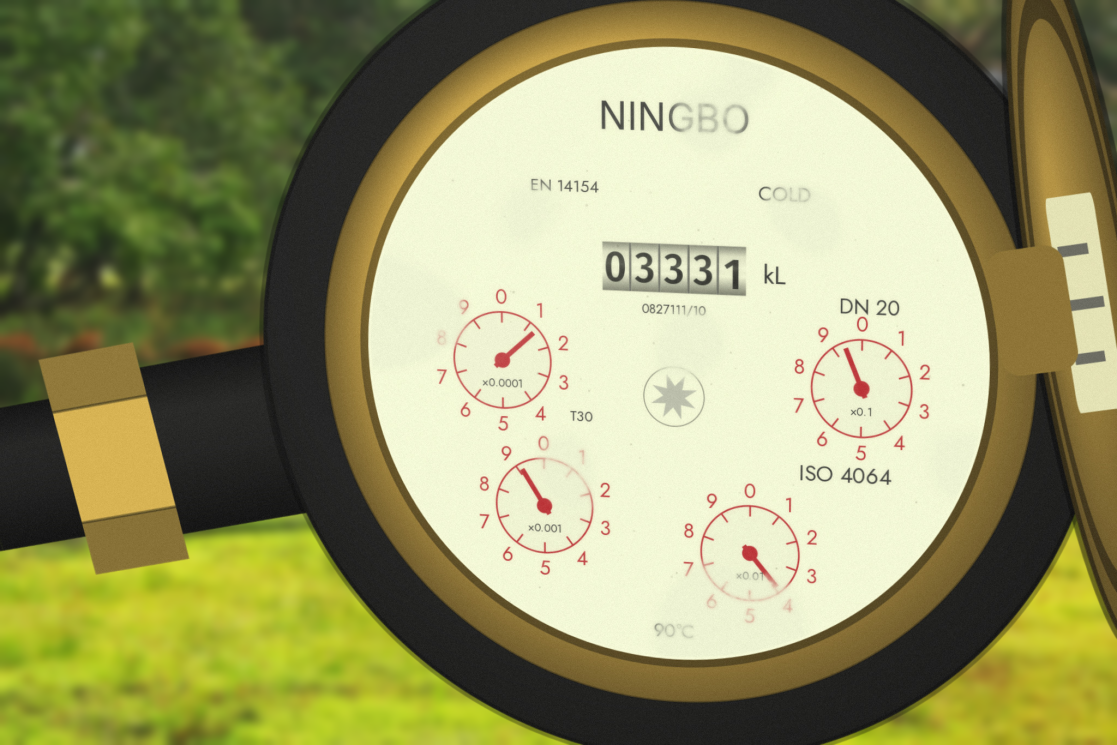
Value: 3330.9391 kL
